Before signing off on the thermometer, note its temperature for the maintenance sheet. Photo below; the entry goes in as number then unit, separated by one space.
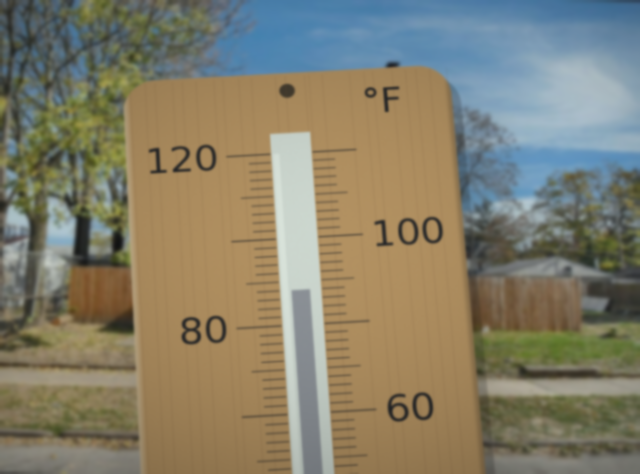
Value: 88 °F
